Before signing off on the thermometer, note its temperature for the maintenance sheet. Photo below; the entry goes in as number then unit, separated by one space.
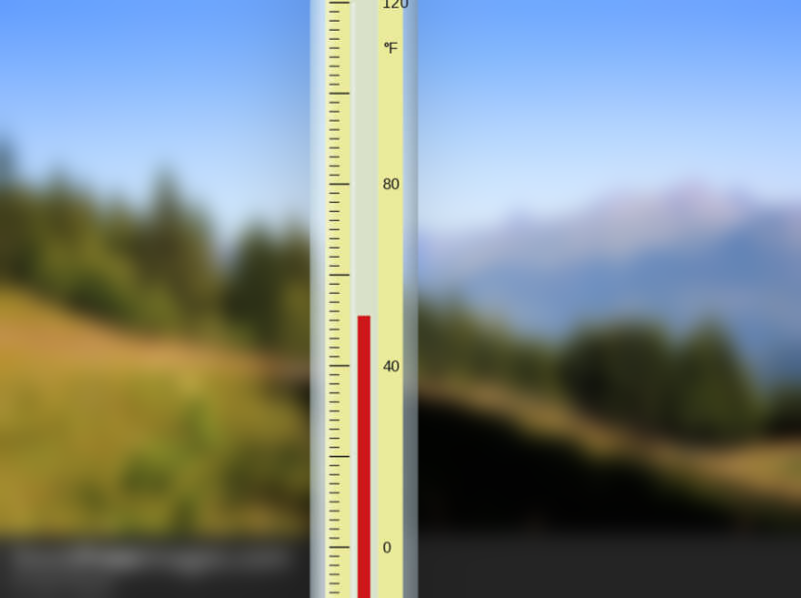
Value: 51 °F
